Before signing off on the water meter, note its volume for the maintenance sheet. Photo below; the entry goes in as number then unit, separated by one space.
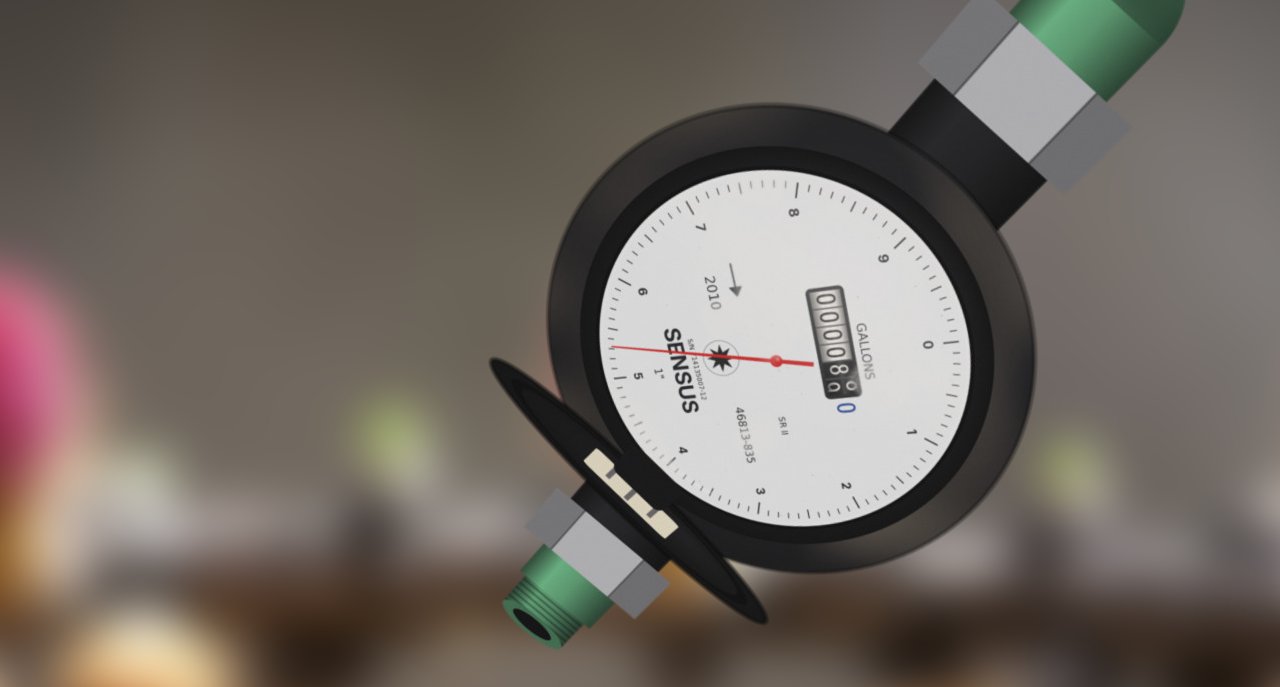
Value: 885.3 gal
